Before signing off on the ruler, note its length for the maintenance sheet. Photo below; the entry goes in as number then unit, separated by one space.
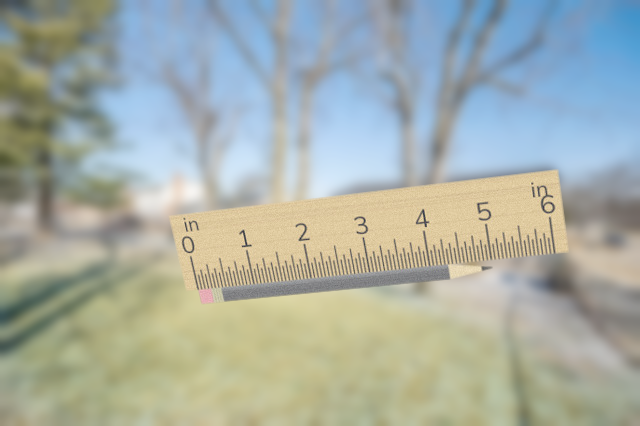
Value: 5 in
